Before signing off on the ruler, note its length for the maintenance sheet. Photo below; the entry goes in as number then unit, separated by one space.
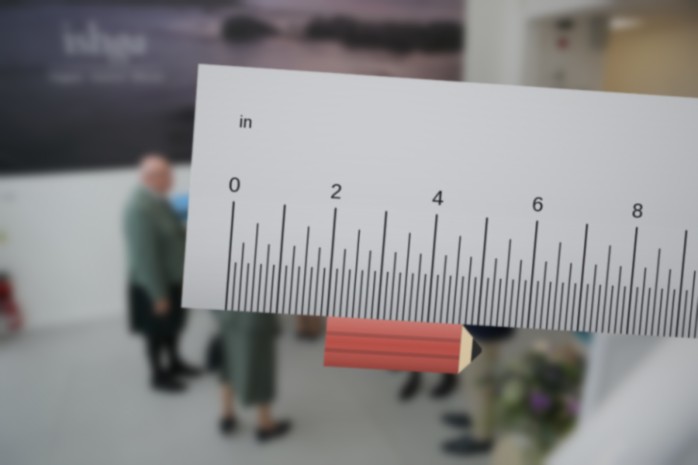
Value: 3.125 in
